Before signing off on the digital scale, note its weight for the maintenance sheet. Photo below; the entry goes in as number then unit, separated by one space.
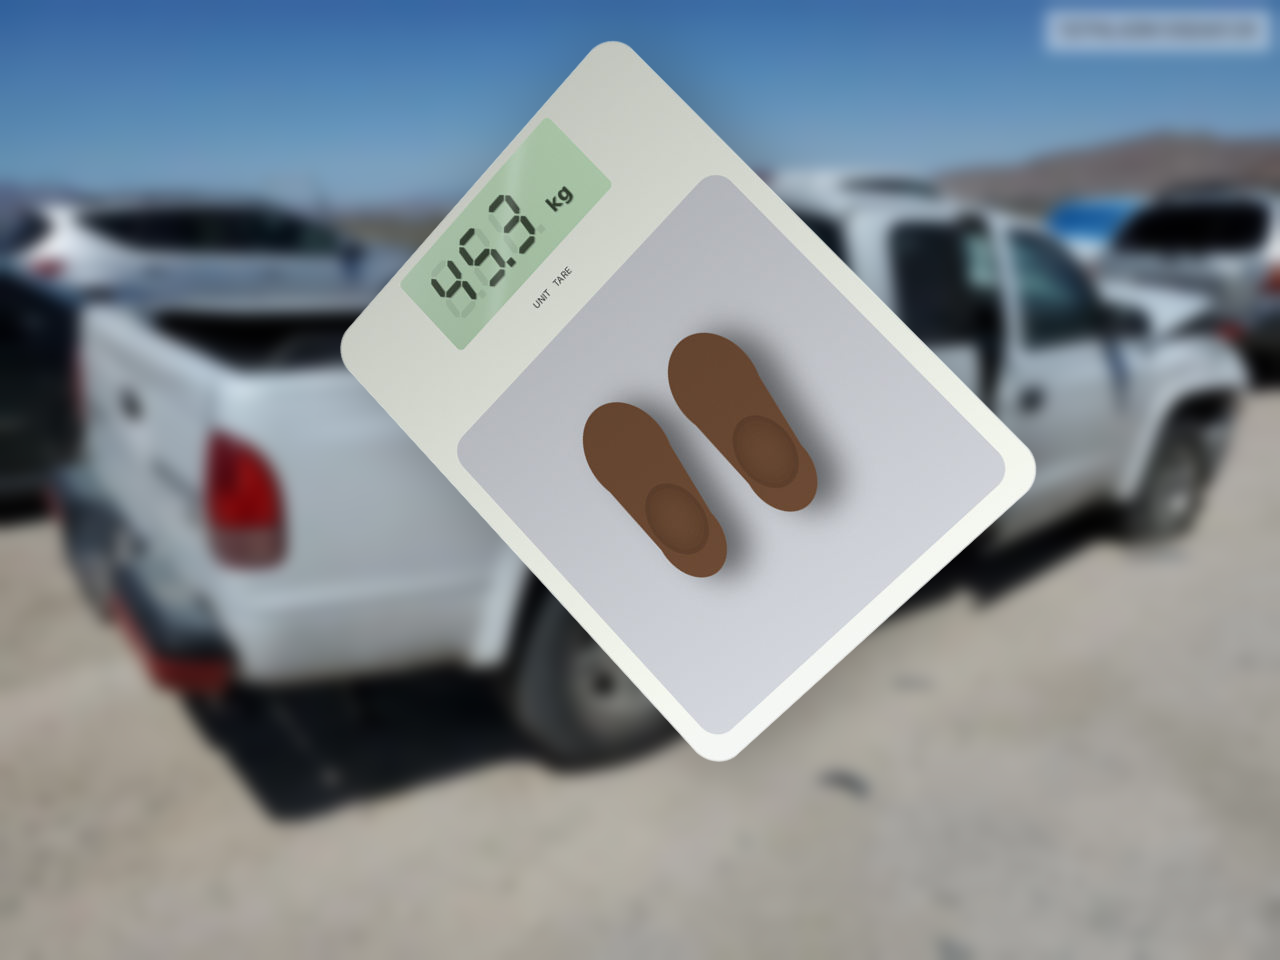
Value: 45.3 kg
